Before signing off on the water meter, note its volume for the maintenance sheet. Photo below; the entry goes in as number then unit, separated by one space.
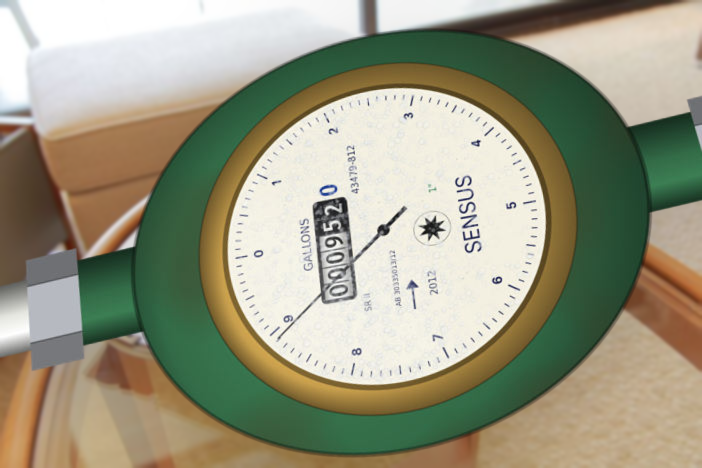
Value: 9518.9 gal
